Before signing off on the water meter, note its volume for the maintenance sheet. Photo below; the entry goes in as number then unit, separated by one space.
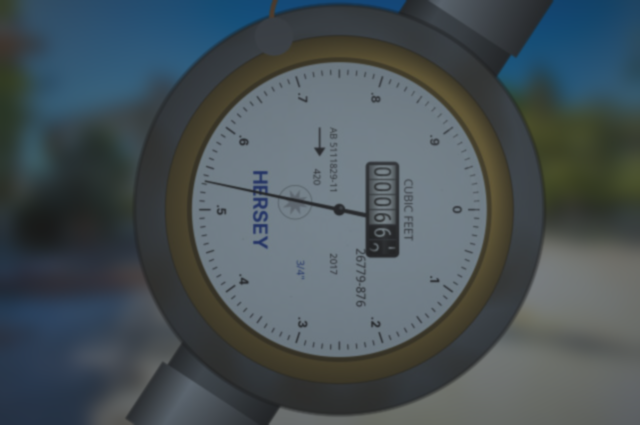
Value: 661.53 ft³
